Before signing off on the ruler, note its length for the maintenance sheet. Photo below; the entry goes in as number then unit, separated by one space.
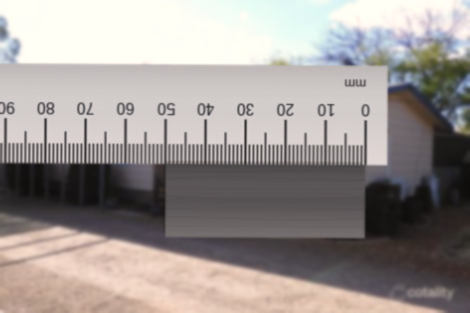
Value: 50 mm
